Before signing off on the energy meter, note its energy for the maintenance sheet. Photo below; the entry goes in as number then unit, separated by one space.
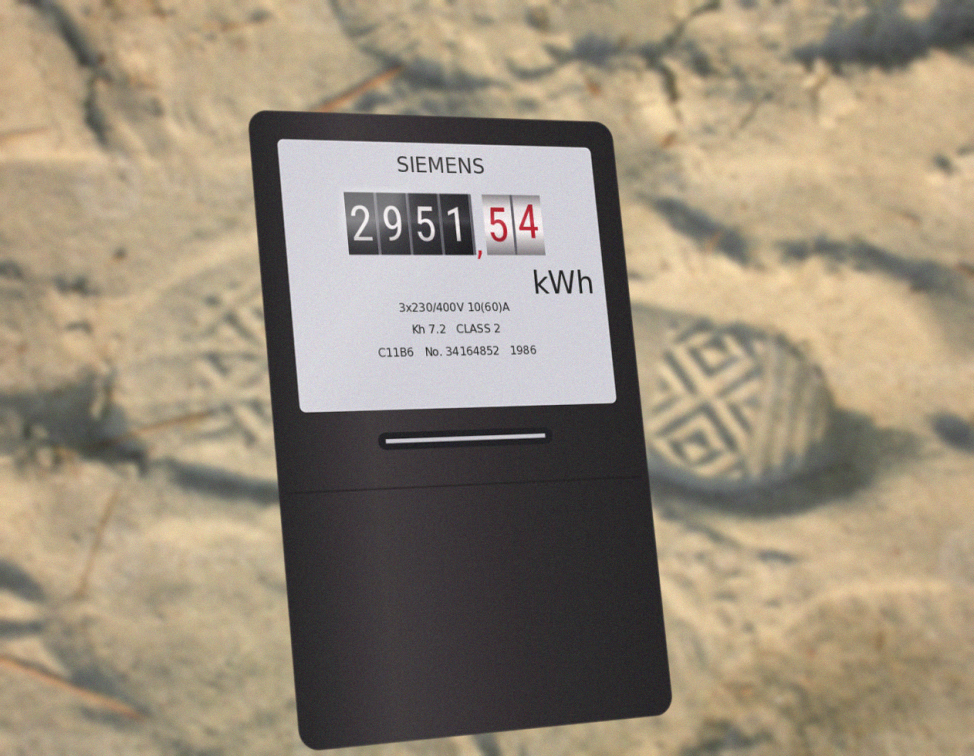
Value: 2951.54 kWh
